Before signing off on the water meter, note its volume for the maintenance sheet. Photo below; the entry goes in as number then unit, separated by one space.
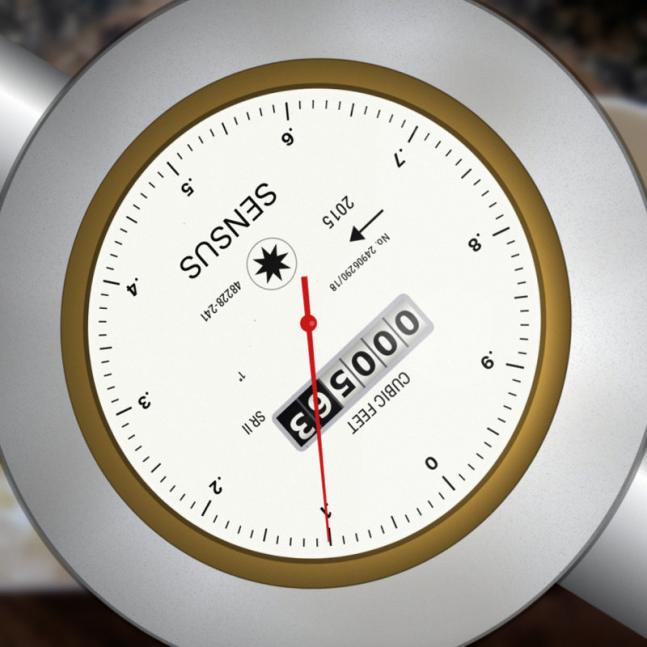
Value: 563.10 ft³
